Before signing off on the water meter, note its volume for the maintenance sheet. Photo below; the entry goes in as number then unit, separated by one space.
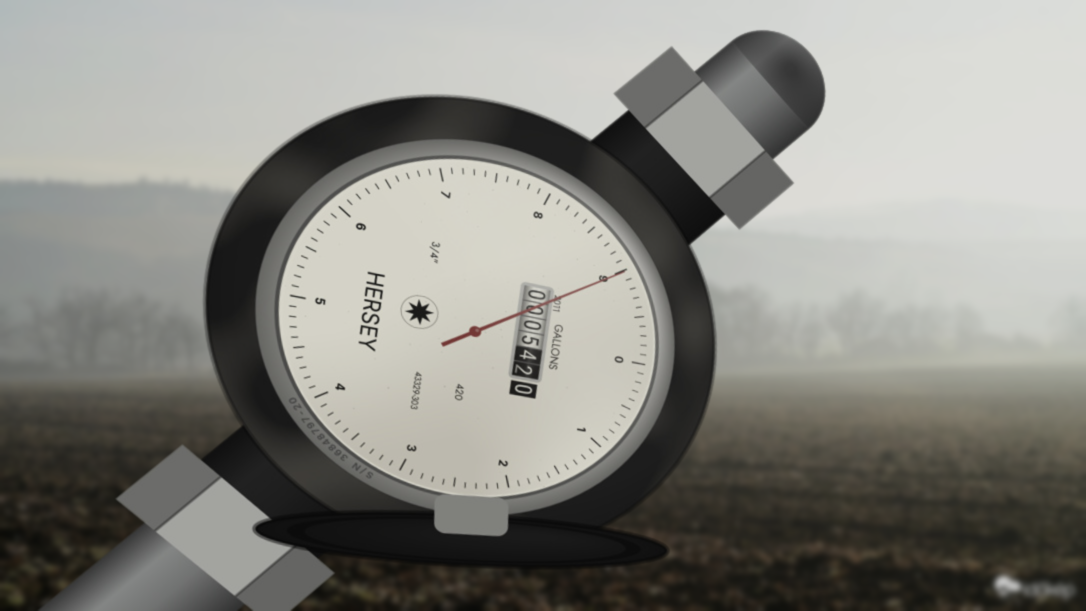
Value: 5419.0 gal
